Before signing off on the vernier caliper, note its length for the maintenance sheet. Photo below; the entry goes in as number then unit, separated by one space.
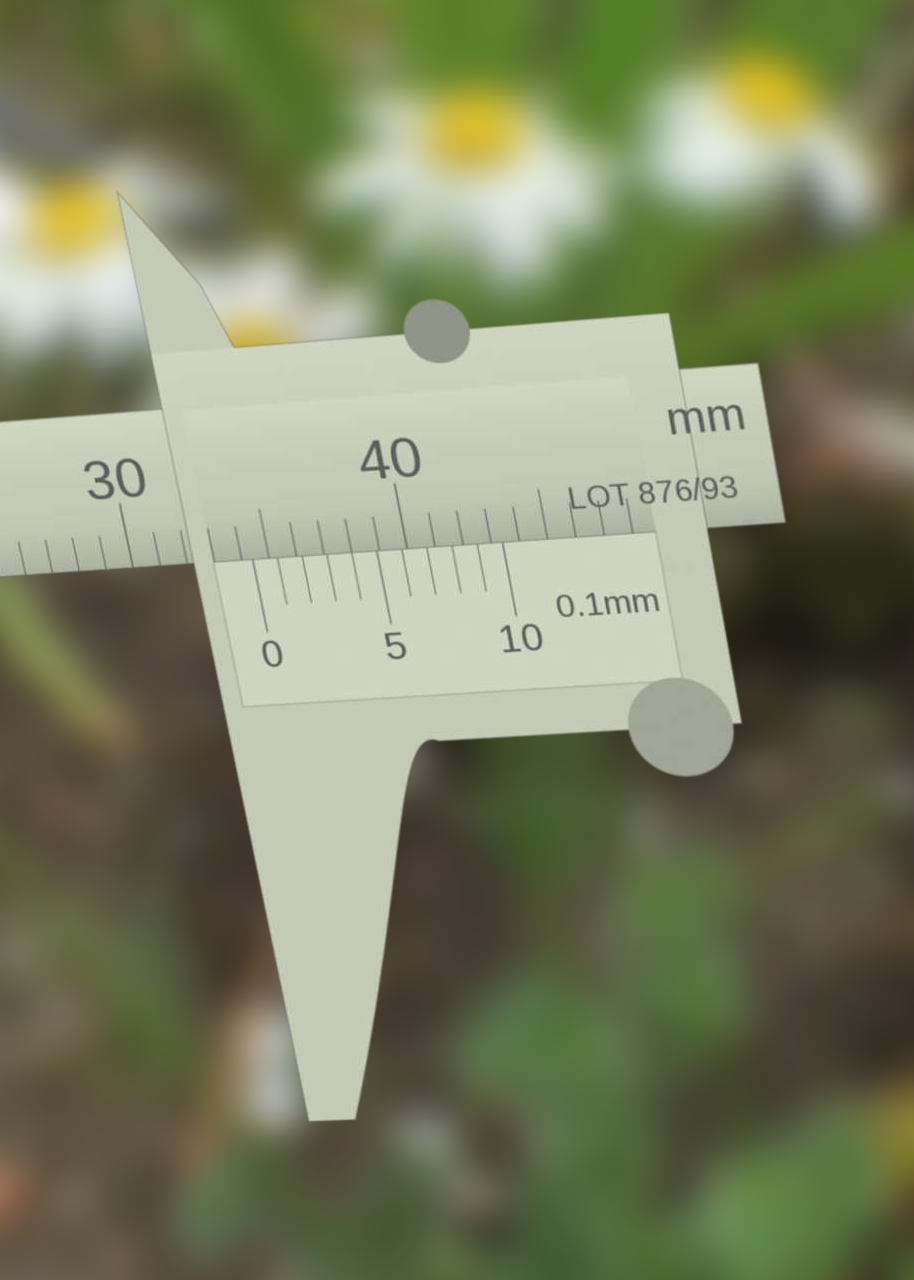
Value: 34.4 mm
